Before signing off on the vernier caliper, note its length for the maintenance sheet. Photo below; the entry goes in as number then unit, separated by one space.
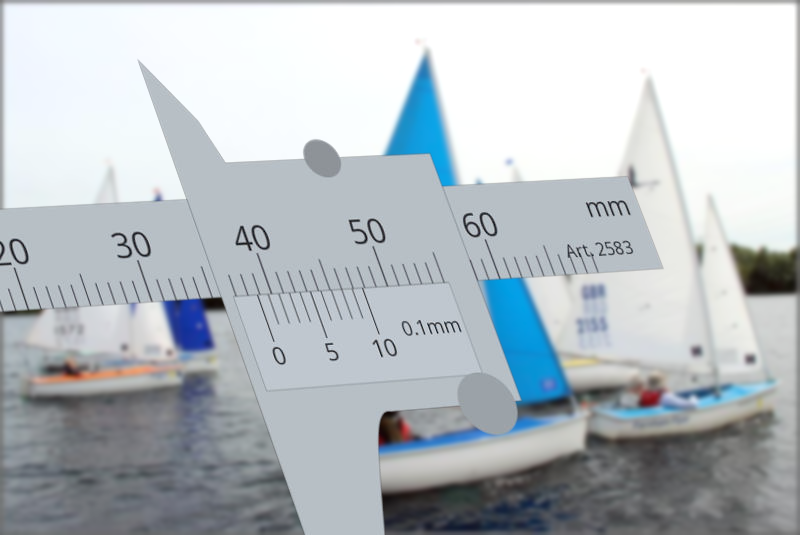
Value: 38.8 mm
